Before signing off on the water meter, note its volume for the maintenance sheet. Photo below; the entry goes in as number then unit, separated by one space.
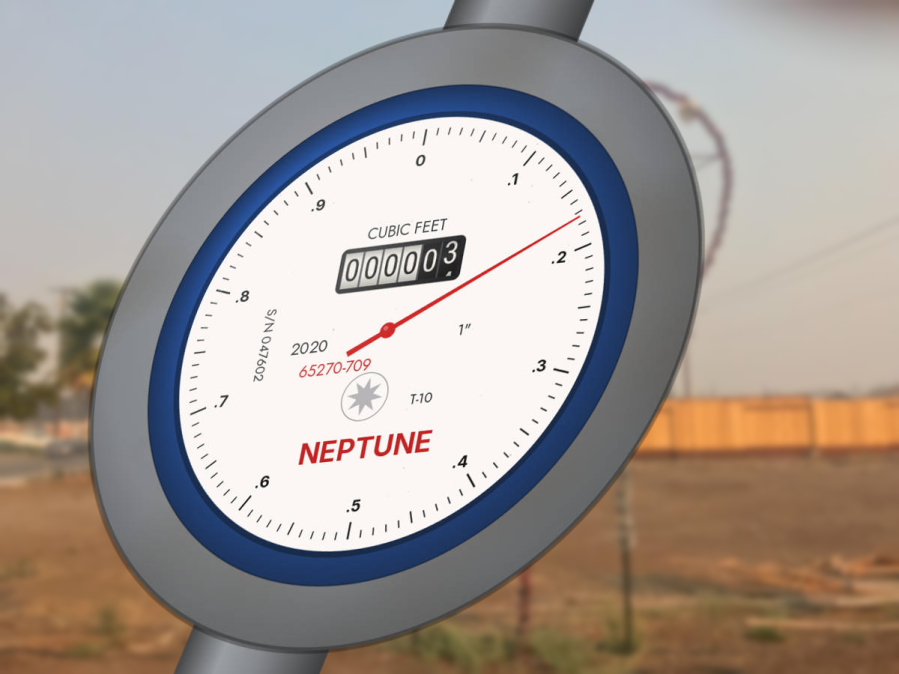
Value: 3.17 ft³
